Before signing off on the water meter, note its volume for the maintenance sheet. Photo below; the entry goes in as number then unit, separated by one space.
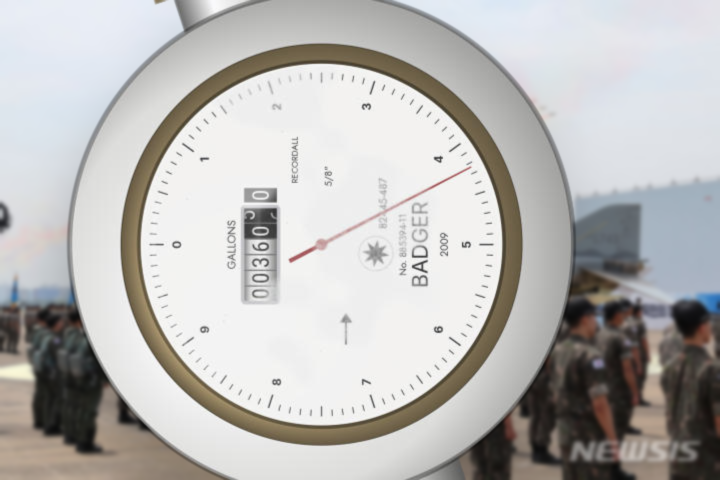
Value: 36054.2 gal
